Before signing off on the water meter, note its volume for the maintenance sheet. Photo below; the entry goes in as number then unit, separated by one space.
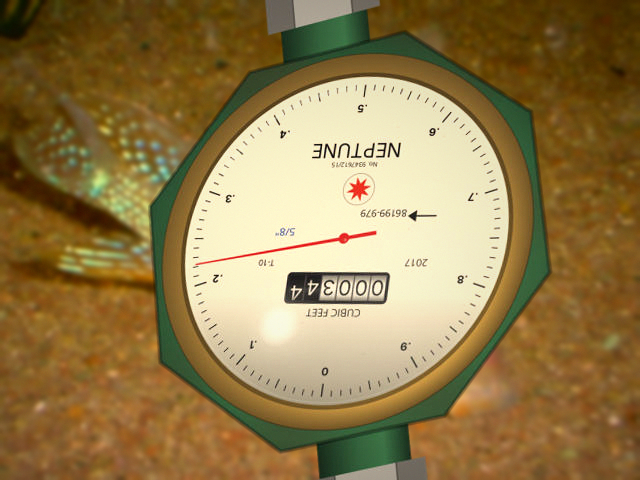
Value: 344.22 ft³
